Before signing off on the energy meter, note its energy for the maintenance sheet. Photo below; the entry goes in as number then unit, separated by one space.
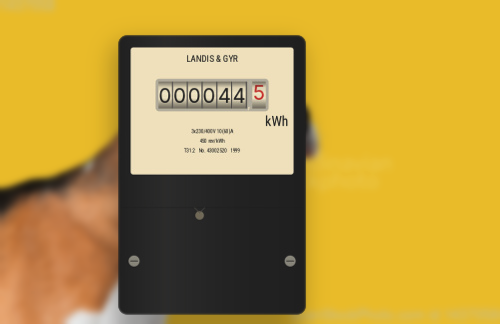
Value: 44.5 kWh
